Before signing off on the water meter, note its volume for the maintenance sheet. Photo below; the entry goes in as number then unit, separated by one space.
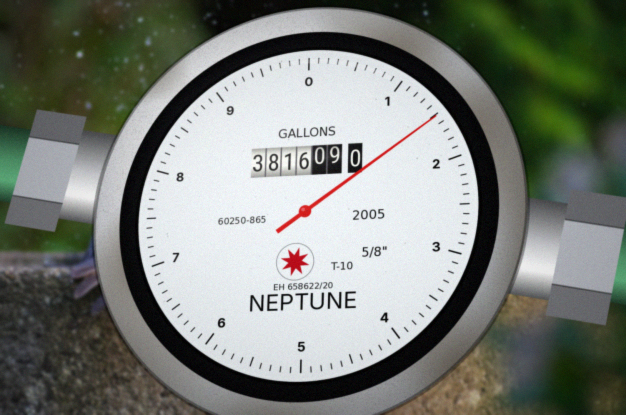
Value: 3816091.5 gal
